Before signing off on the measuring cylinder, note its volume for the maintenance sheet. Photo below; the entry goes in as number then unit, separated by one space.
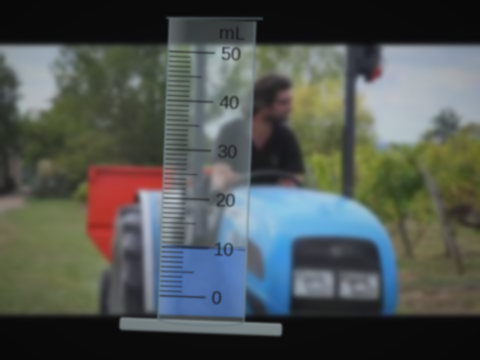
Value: 10 mL
